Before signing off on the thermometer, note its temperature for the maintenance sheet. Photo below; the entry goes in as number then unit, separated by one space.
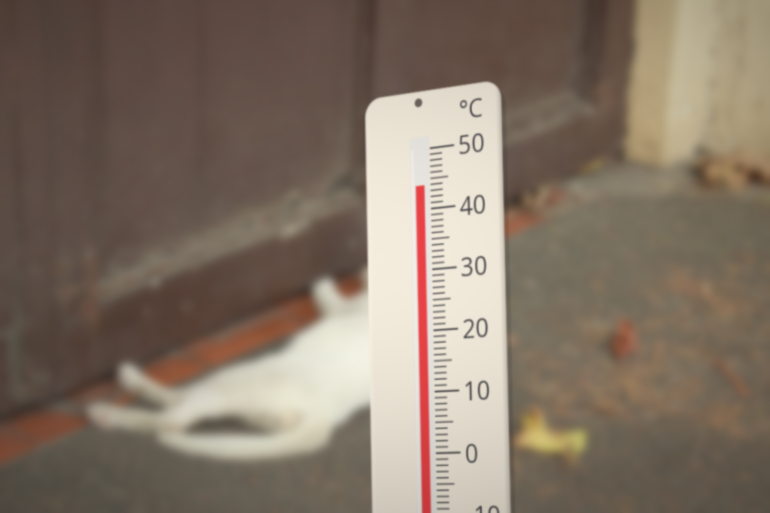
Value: 44 °C
